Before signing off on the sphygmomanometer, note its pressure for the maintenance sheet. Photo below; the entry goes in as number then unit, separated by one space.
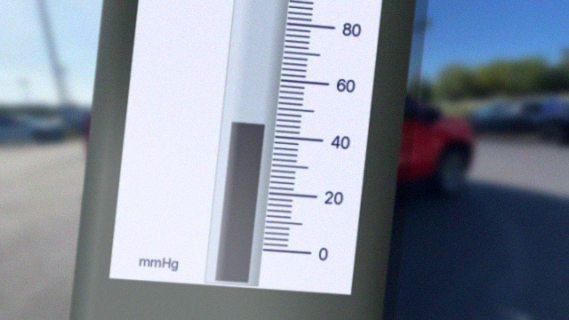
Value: 44 mmHg
